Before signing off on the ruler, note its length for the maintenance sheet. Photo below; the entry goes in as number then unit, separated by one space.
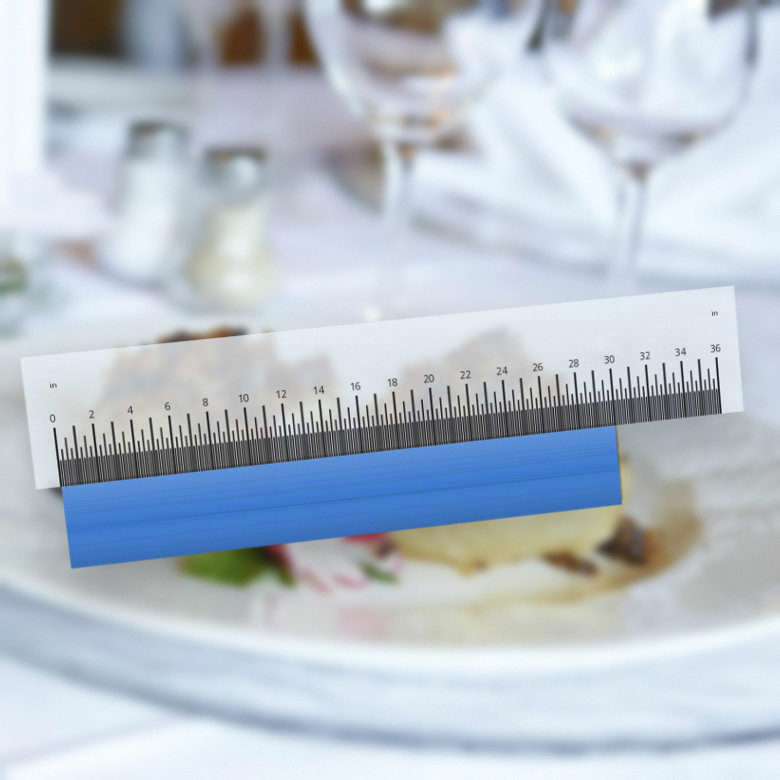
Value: 30 in
